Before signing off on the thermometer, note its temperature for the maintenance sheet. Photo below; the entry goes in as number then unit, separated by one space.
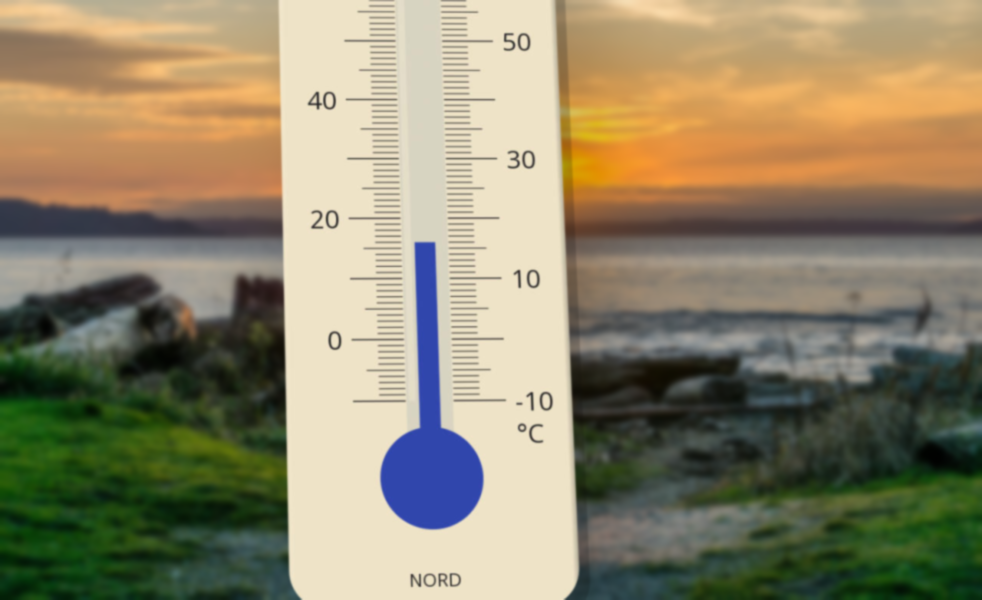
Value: 16 °C
